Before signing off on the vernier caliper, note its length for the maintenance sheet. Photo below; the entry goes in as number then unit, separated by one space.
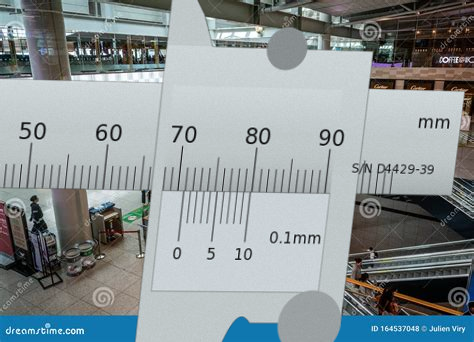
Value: 70.8 mm
